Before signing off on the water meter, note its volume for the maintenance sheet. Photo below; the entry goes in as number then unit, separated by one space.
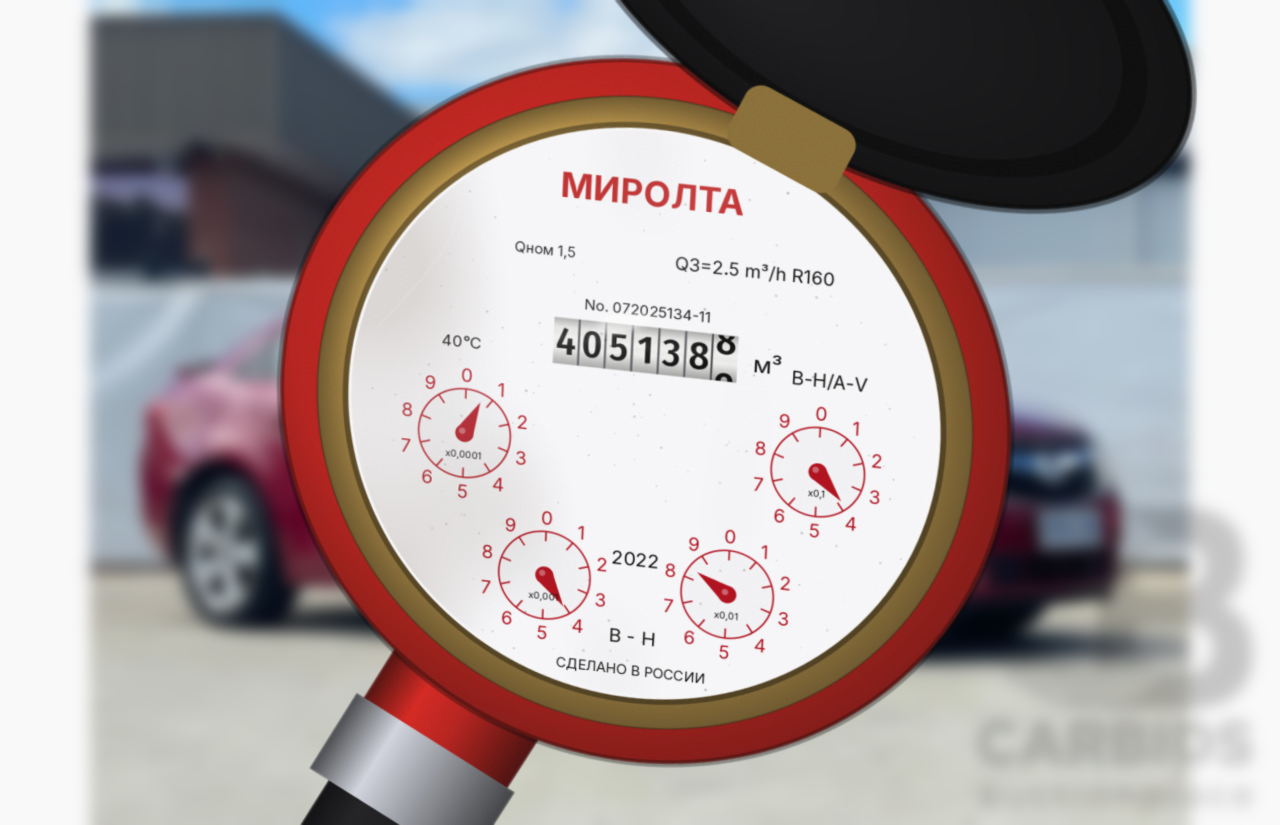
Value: 4051388.3840 m³
